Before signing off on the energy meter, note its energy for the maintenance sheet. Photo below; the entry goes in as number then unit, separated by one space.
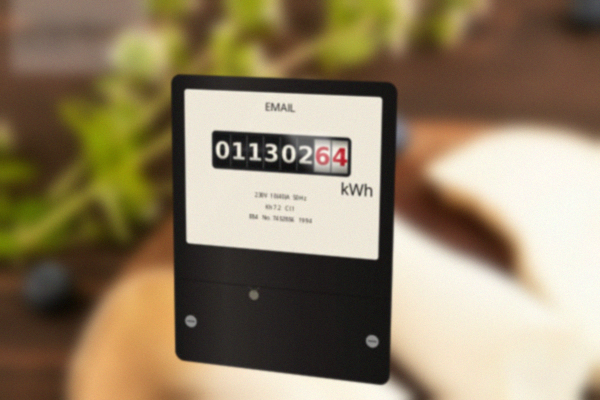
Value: 11302.64 kWh
